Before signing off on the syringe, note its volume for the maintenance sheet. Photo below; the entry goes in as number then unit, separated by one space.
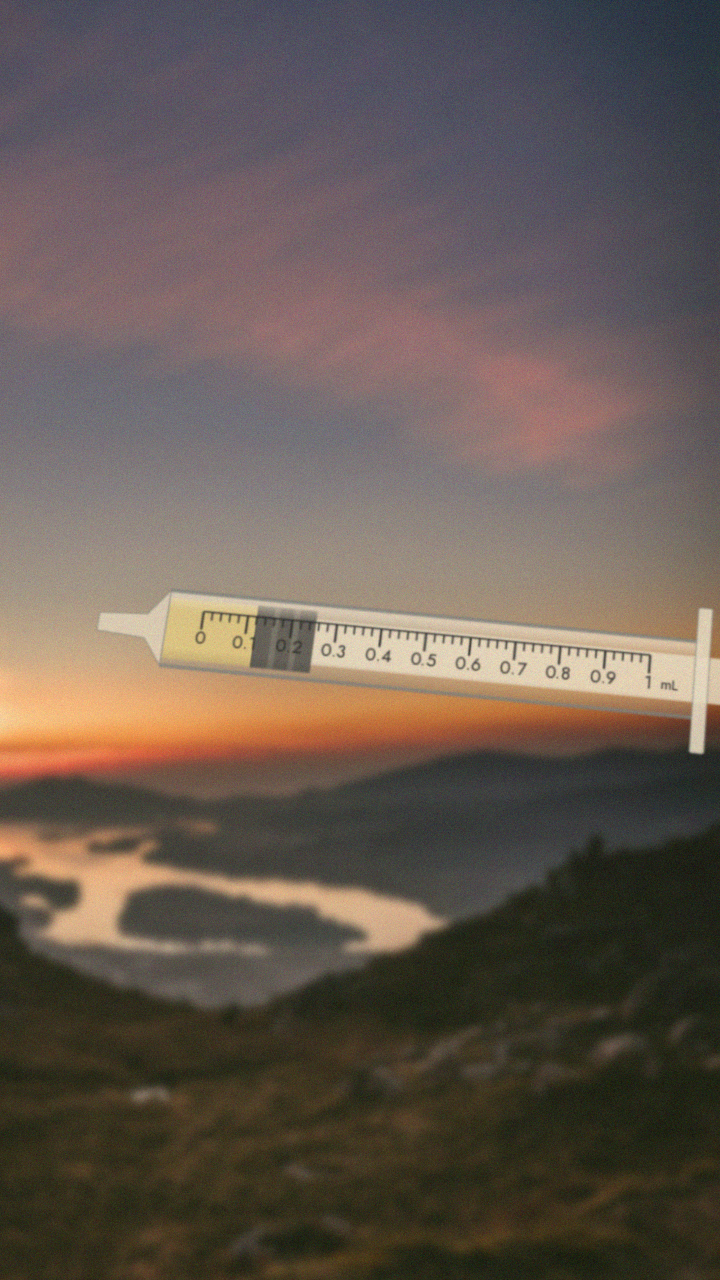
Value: 0.12 mL
